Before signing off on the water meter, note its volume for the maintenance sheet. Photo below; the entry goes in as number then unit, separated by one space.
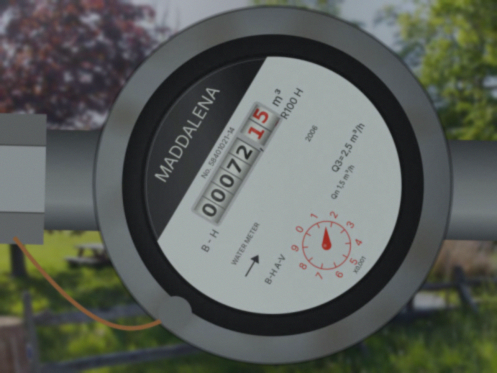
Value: 72.151 m³
